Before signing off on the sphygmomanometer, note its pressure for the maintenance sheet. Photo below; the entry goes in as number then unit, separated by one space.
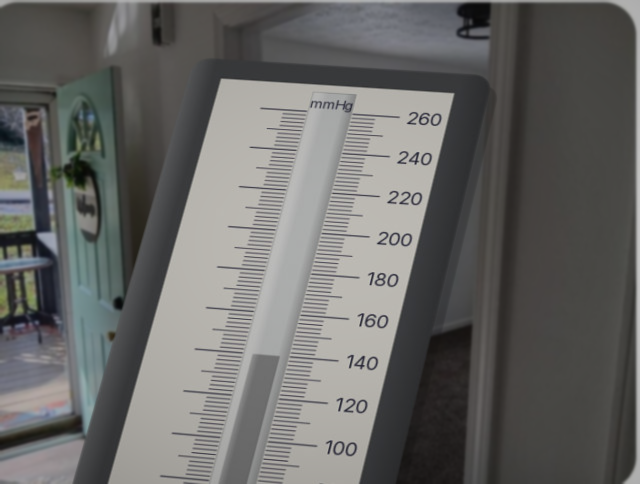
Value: 140 mmHg
